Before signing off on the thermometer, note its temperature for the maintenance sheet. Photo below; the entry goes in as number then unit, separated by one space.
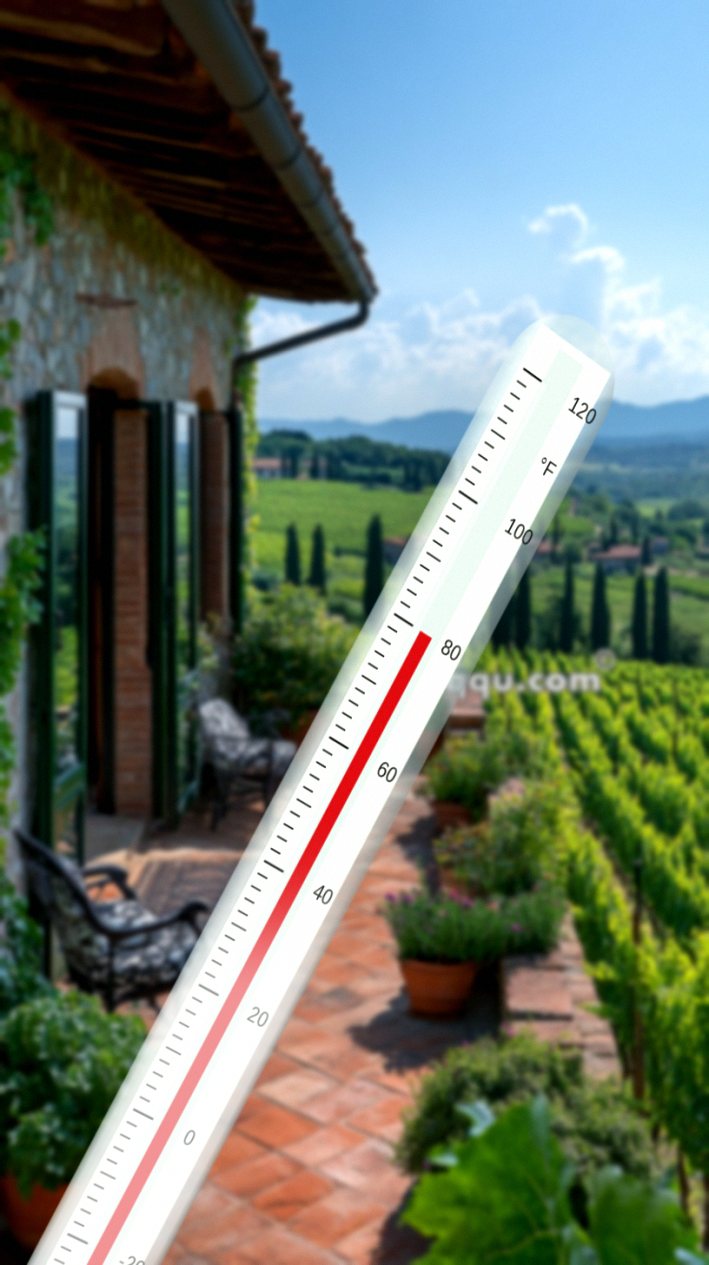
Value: 80 °F
